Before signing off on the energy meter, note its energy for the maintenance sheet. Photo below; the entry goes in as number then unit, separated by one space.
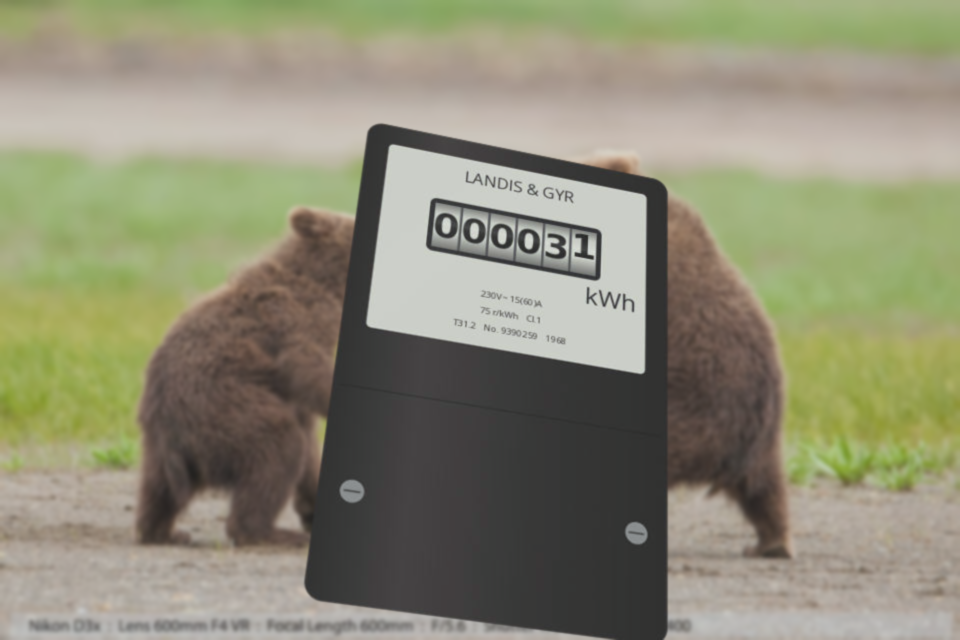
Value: 31 kWh
